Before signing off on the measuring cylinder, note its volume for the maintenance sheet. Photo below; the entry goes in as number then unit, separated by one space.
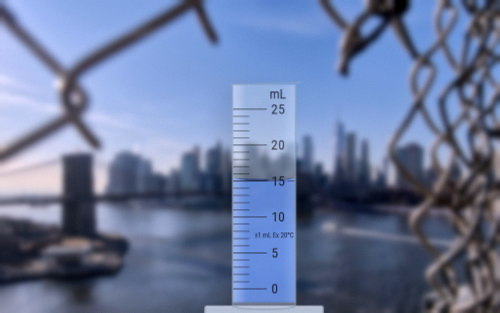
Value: 15 mL
